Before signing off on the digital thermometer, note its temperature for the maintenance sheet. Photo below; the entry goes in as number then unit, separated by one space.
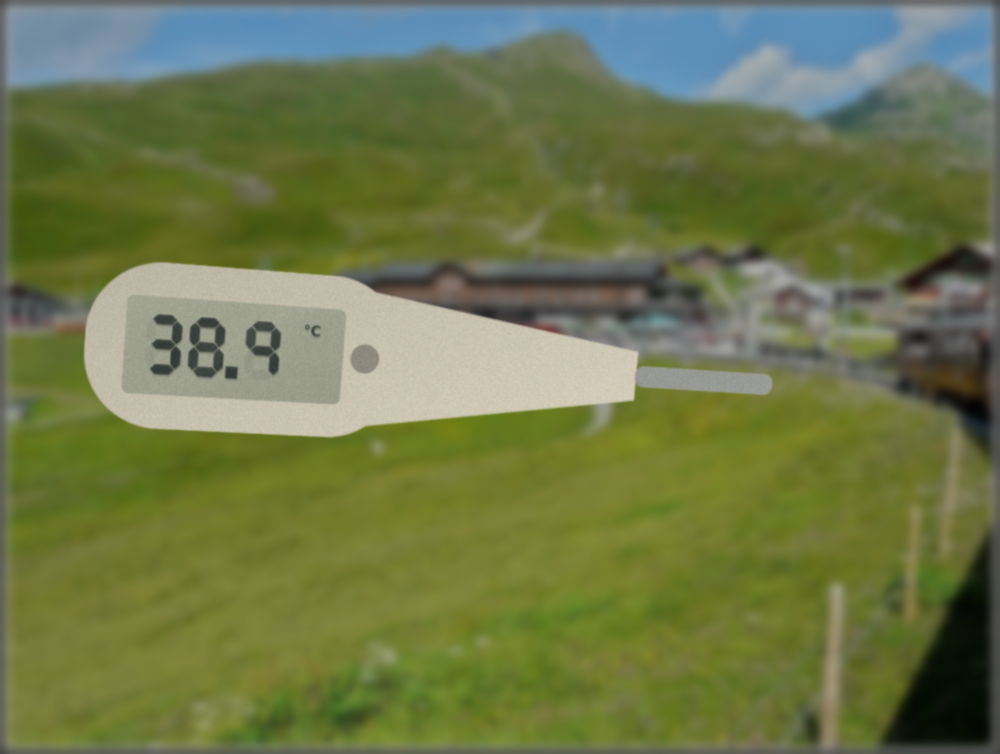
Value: 38.9 °C
